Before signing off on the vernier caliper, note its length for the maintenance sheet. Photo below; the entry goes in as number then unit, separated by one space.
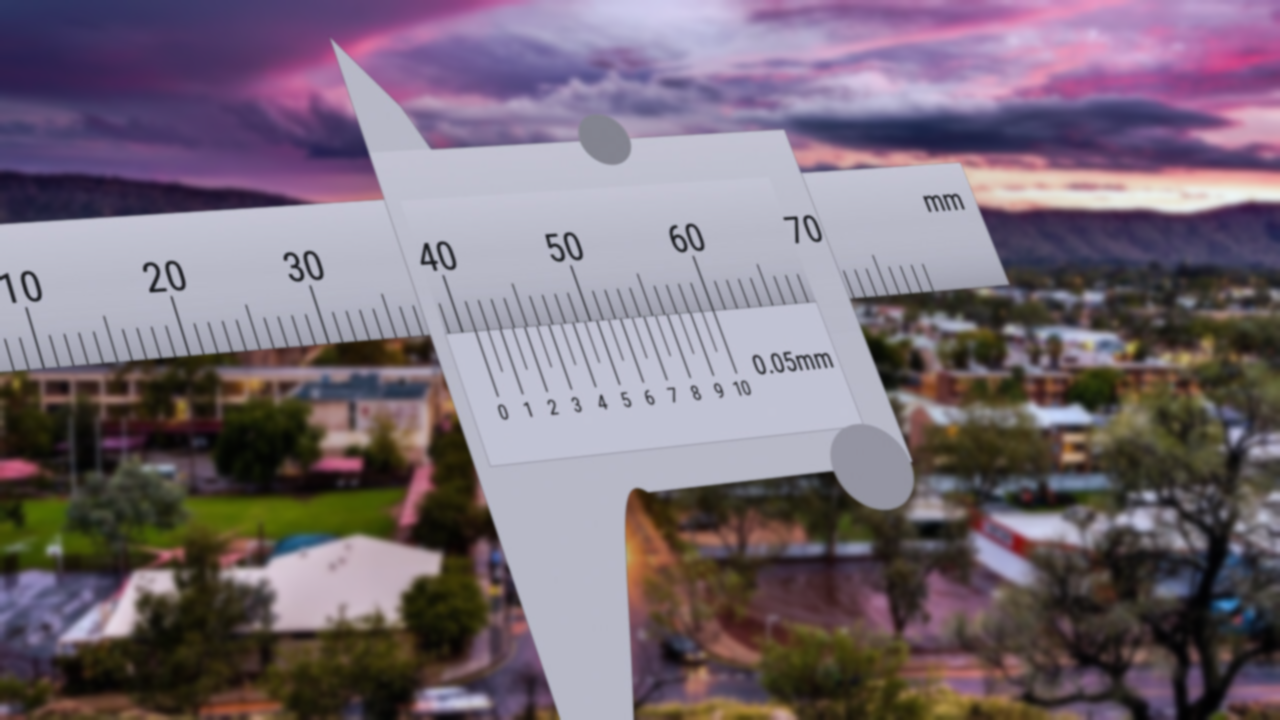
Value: 41.0 mm
